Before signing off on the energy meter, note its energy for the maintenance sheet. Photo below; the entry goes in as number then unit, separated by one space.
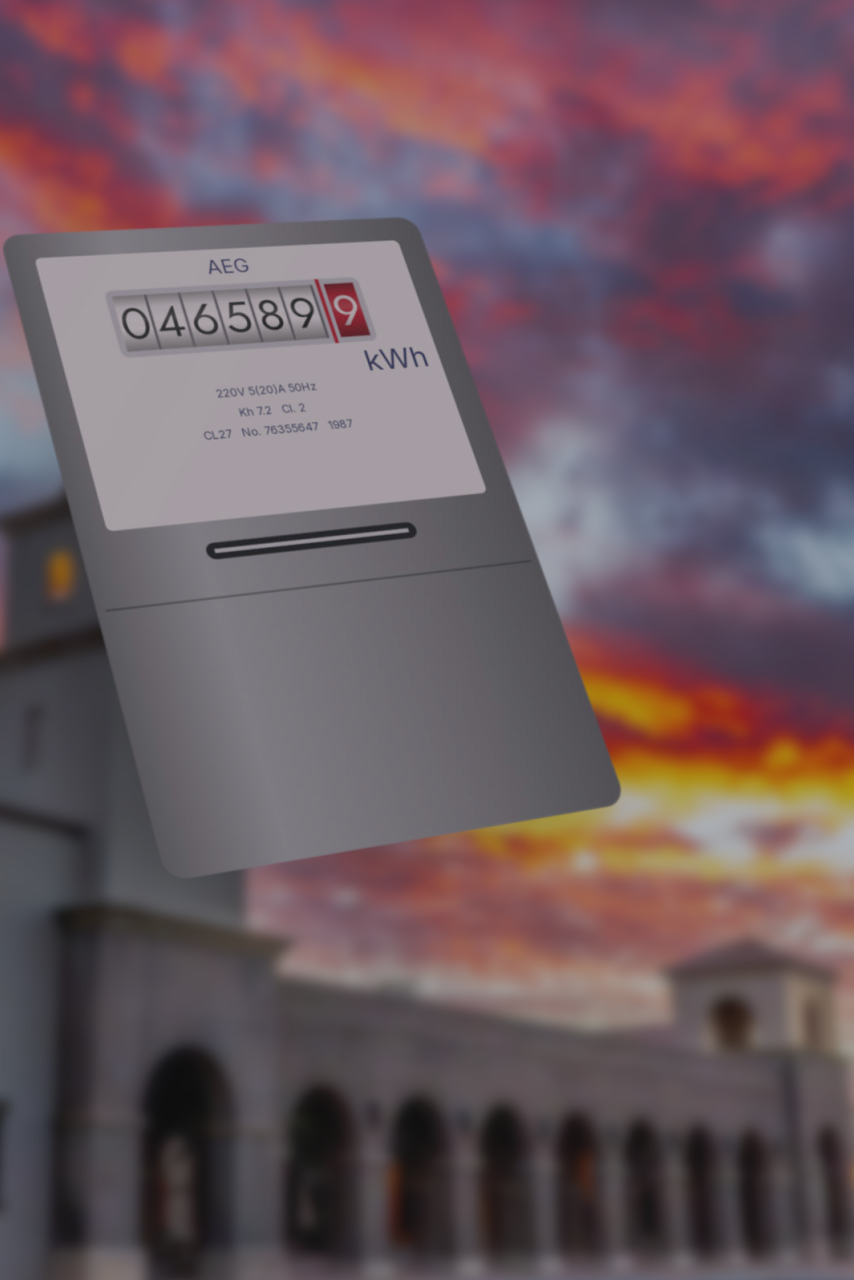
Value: 46589.9 kWh
